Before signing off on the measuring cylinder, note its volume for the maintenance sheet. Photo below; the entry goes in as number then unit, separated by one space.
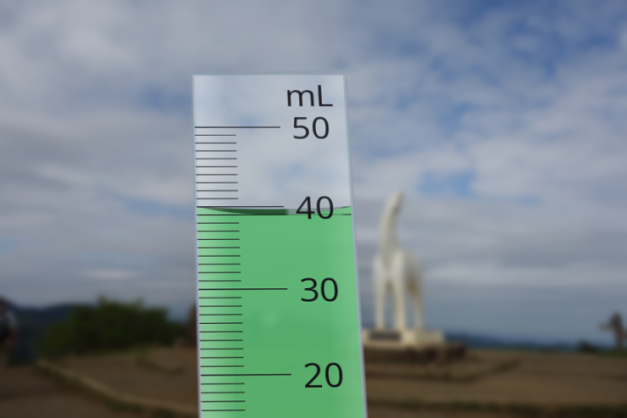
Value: 39 mL
